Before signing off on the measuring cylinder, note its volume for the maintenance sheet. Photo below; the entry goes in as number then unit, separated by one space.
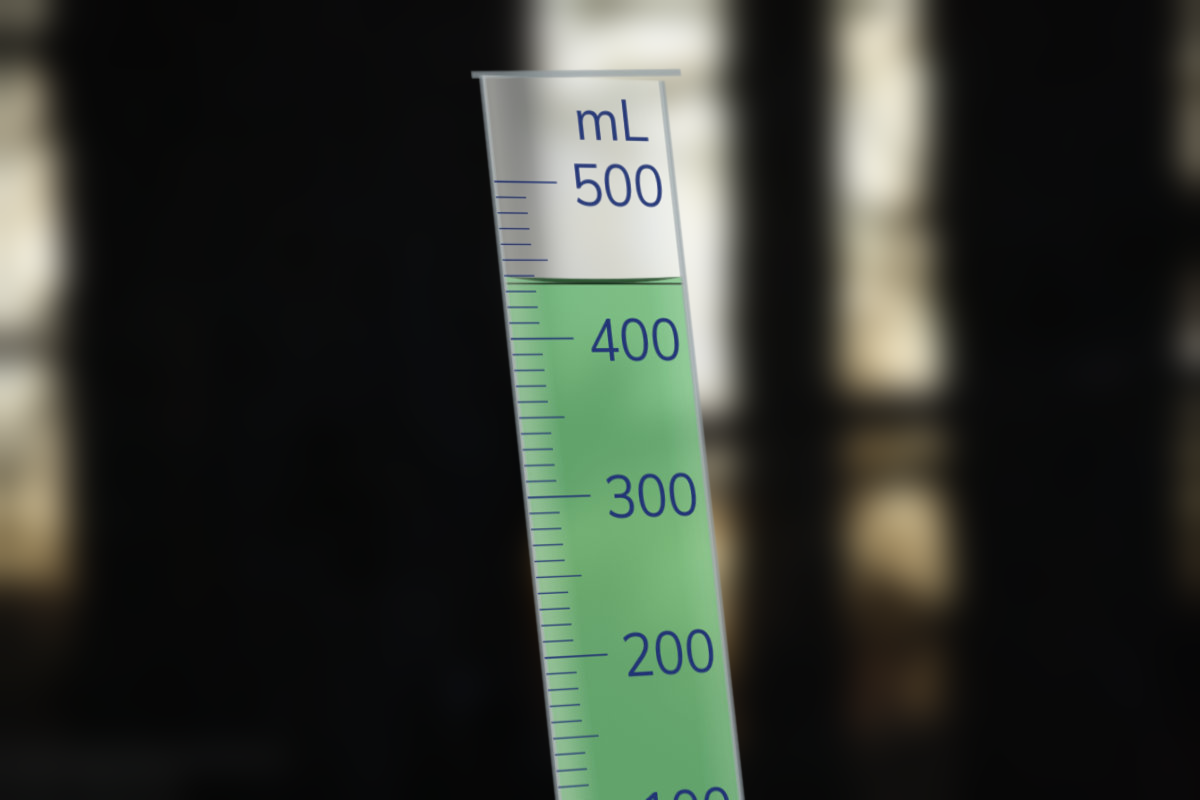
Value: 435 mL
